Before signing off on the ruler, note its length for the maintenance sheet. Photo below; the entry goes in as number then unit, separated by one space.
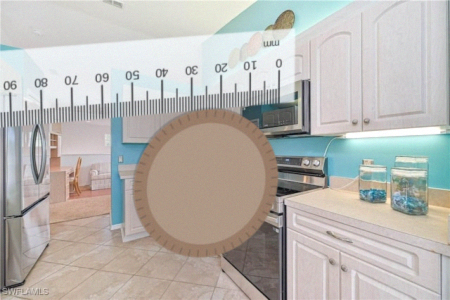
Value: 50 mm
